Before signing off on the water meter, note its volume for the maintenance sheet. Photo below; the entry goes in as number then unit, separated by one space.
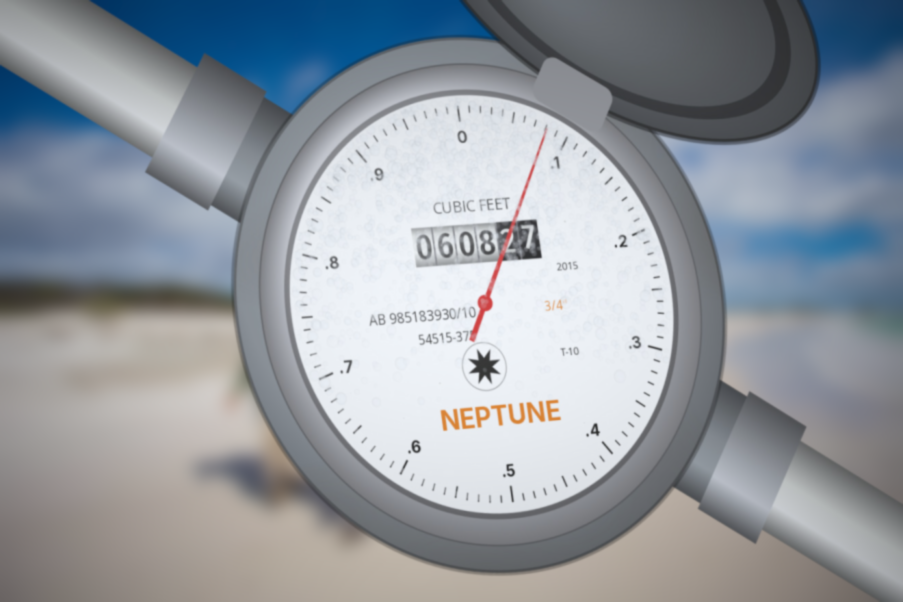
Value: 60827.08 ft³
